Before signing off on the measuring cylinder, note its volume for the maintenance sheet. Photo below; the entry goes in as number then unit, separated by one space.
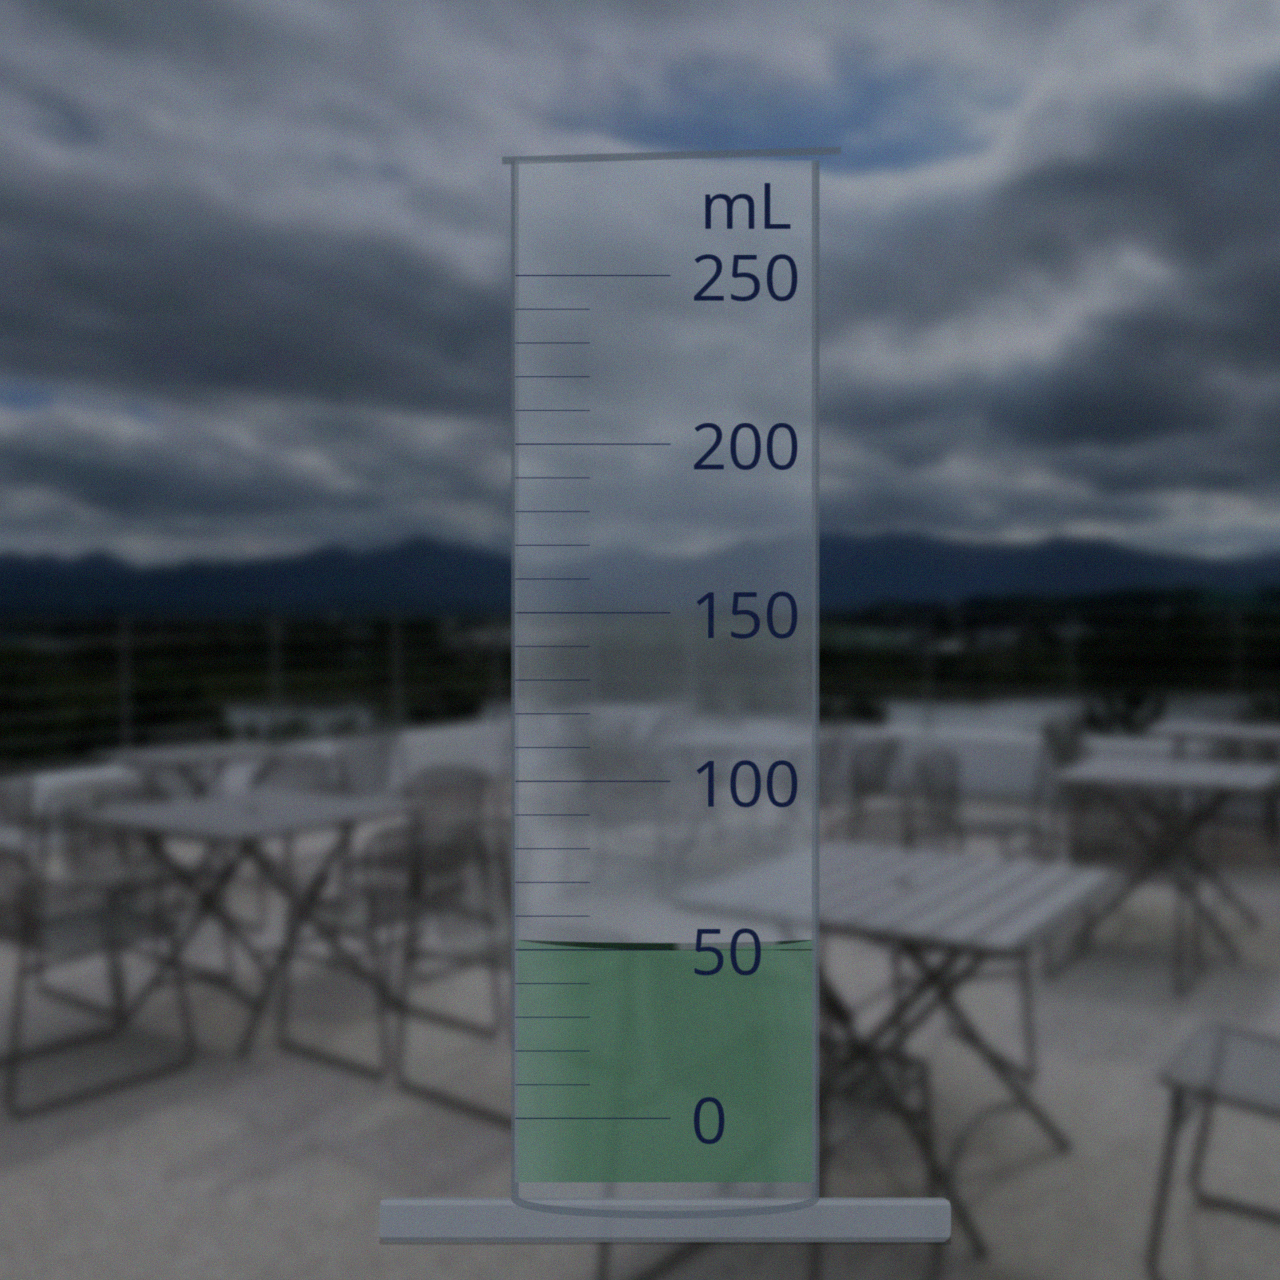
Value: 50 mL
